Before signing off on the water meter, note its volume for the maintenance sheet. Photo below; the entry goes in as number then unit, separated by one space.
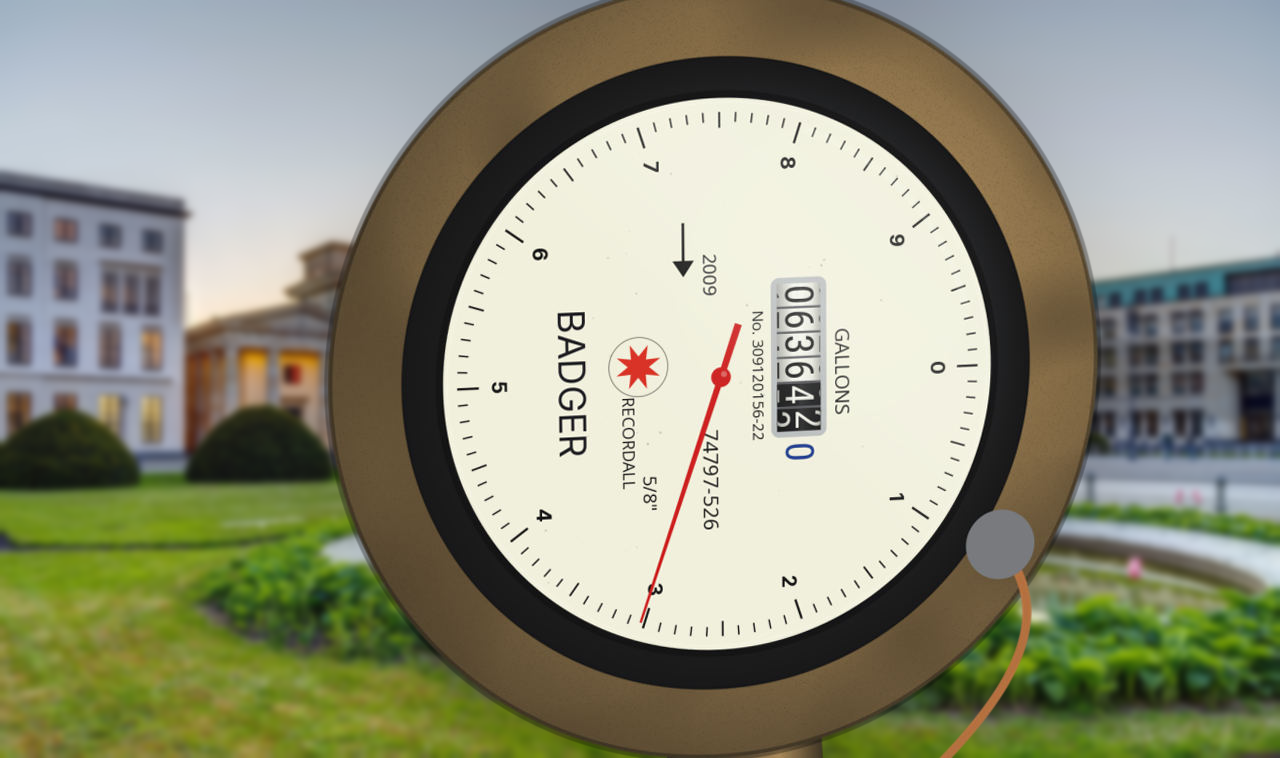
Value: 636423.0 gal
